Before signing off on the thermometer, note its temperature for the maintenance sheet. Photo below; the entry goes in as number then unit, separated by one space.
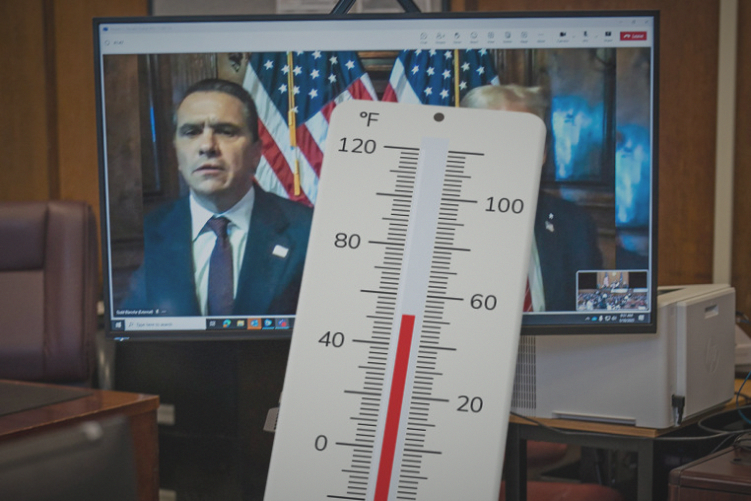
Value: 52 °F
